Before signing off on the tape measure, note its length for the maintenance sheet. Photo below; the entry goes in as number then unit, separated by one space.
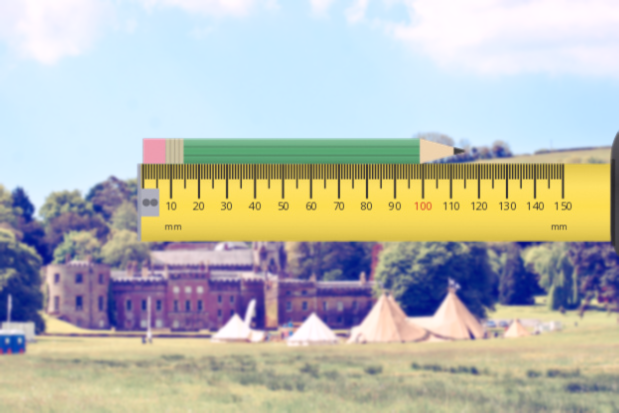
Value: 115 mm
